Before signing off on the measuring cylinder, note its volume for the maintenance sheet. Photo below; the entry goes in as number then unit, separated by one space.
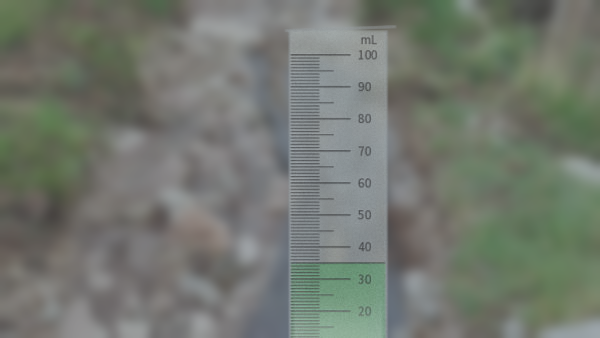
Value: 35 mL
